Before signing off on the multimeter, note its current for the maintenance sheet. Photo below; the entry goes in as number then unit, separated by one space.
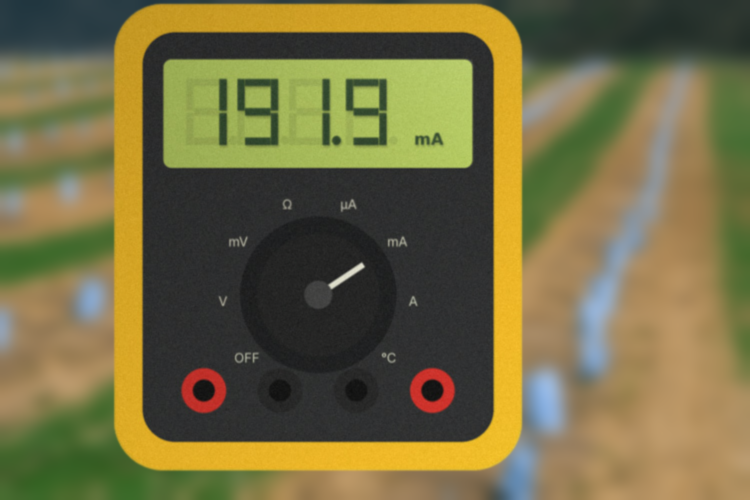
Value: 191.9 mA
